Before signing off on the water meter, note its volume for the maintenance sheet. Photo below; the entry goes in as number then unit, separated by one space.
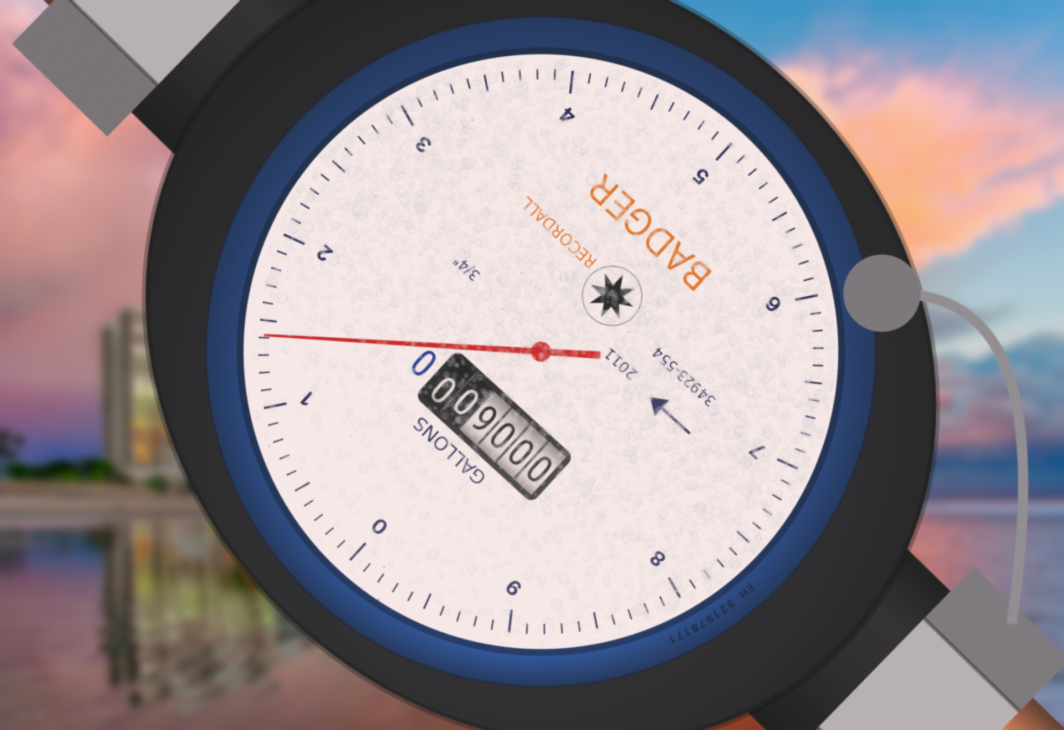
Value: 6001.4 gal
